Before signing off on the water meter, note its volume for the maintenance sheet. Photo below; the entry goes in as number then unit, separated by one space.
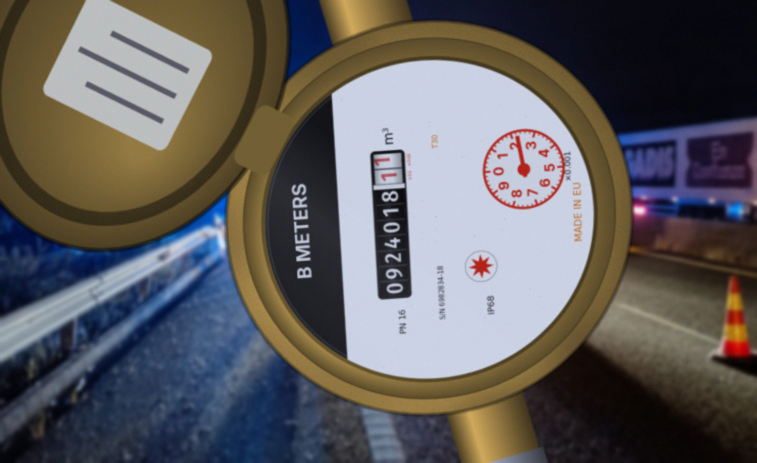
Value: 924018.112 m³
